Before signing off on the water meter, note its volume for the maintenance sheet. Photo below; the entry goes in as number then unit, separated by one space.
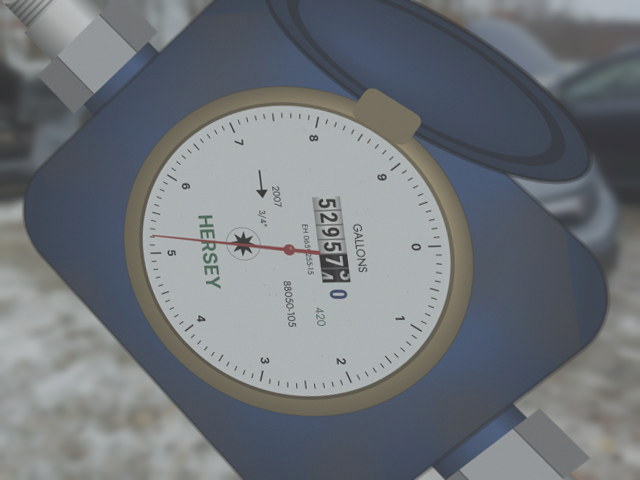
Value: 5295735.2 gal
